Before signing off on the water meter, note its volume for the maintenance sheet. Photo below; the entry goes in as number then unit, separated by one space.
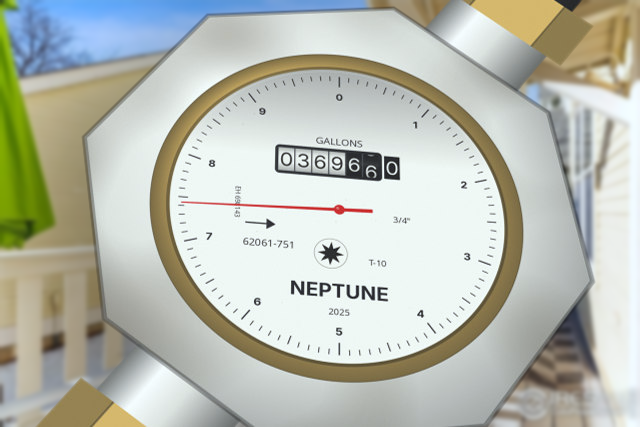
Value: 369657.4 gal
